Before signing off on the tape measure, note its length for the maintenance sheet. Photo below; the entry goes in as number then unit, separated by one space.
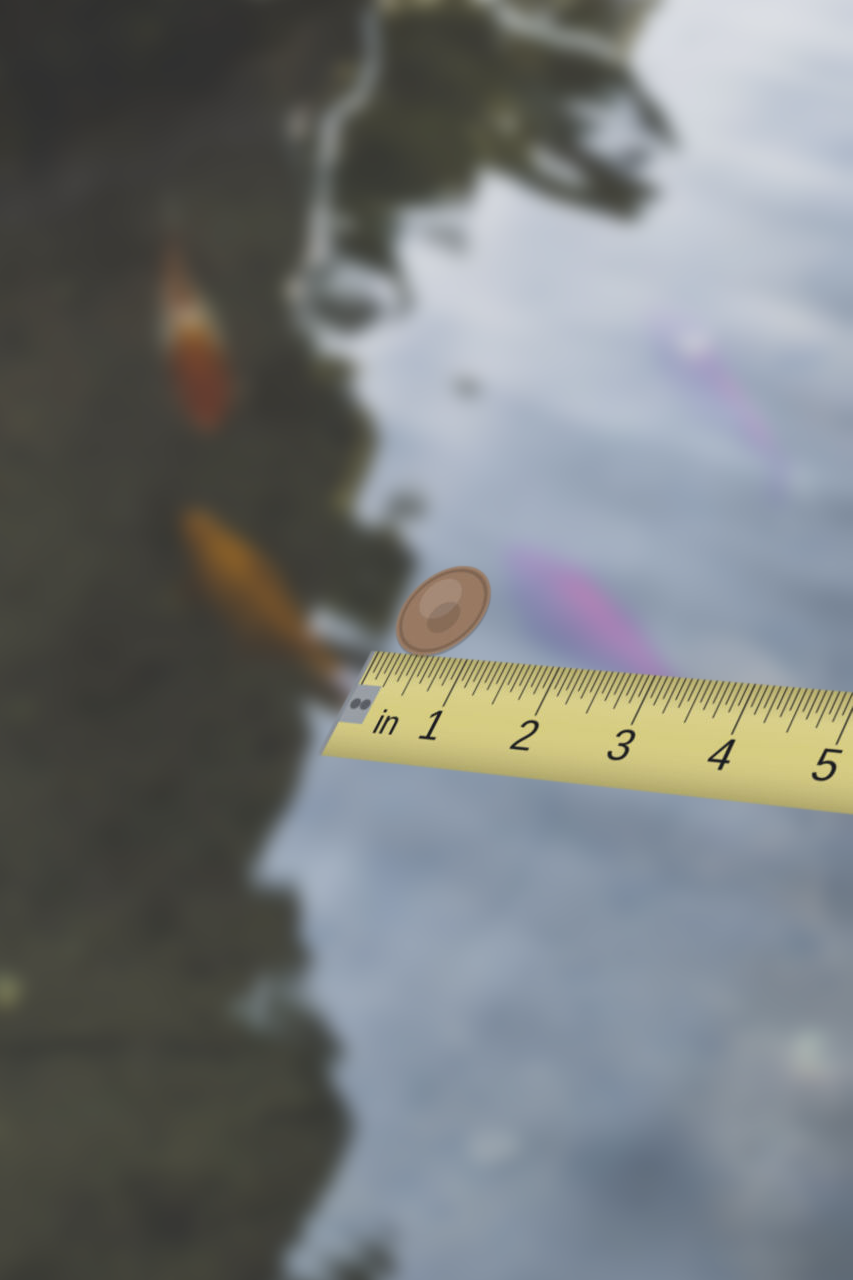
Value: 0.9375 in
